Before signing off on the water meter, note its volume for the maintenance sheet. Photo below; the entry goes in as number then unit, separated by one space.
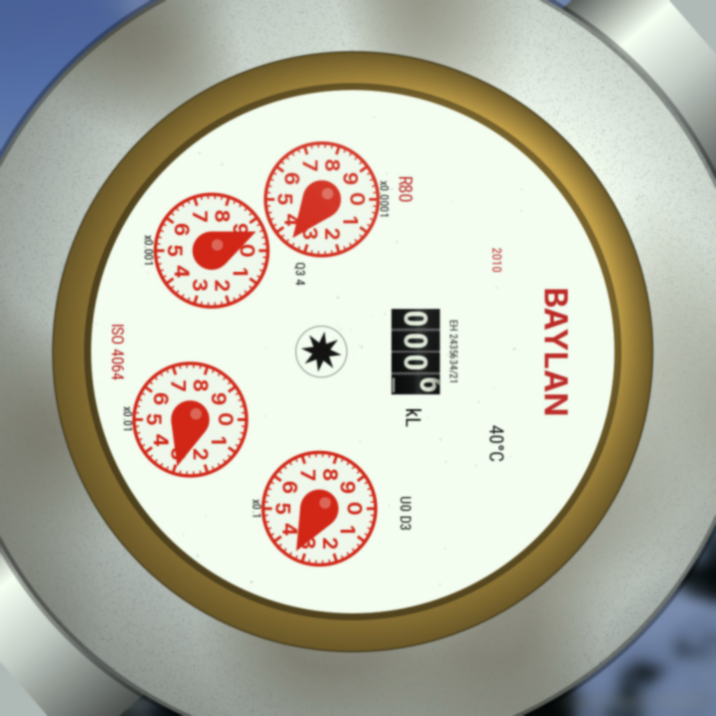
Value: 6.3293 kL
